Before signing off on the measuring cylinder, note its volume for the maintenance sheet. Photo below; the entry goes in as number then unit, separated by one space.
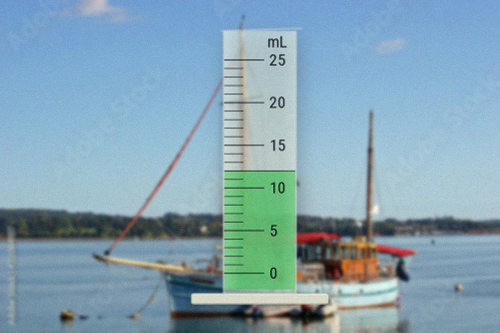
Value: 12 mL
